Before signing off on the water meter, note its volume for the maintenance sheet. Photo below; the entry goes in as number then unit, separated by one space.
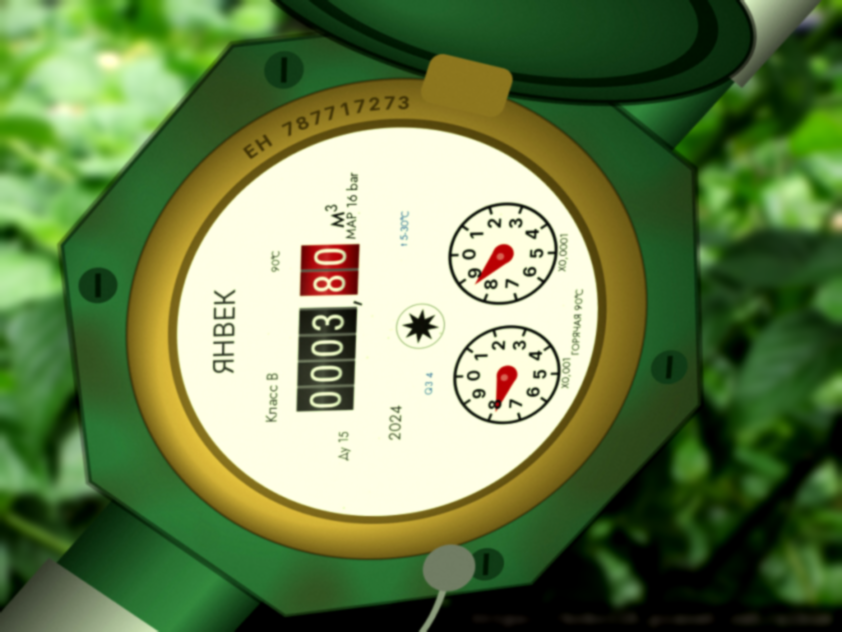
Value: 3.8078 m³
